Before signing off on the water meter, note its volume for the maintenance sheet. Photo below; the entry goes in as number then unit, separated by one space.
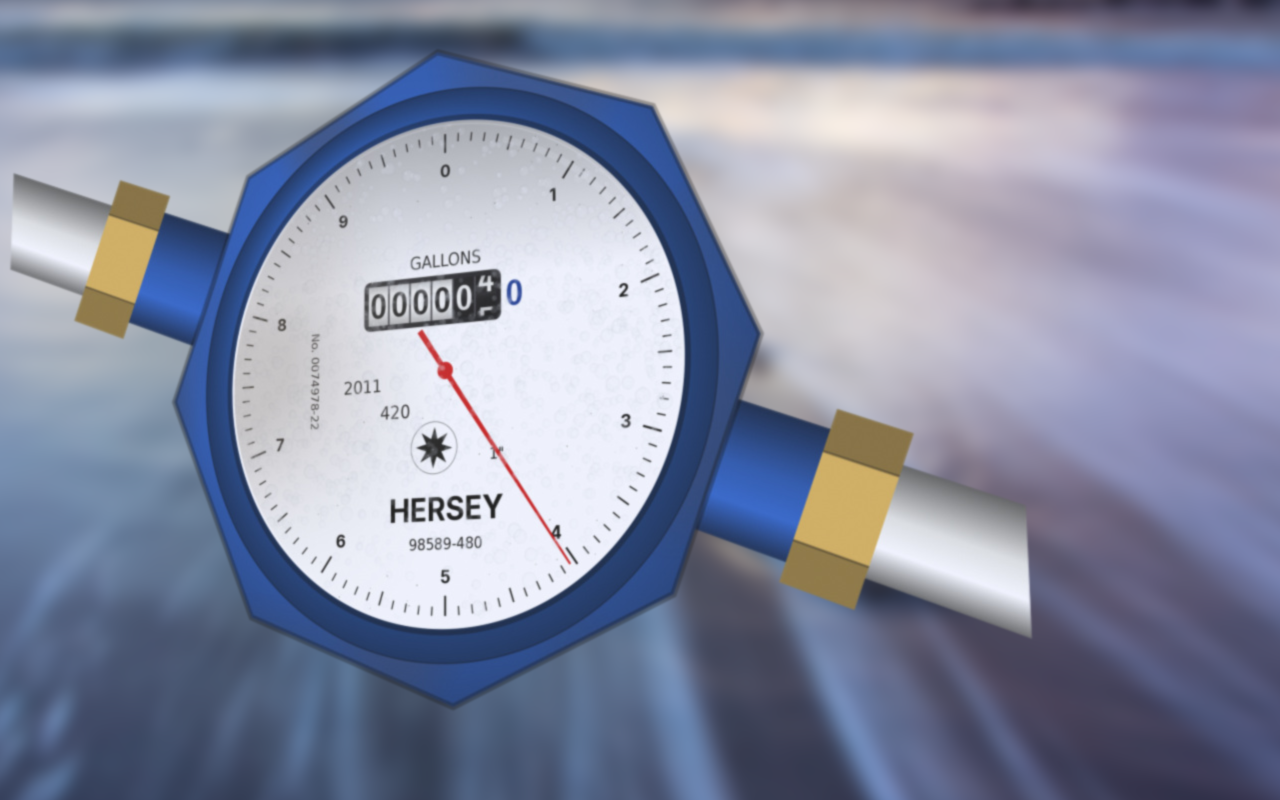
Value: 44.0 gal
